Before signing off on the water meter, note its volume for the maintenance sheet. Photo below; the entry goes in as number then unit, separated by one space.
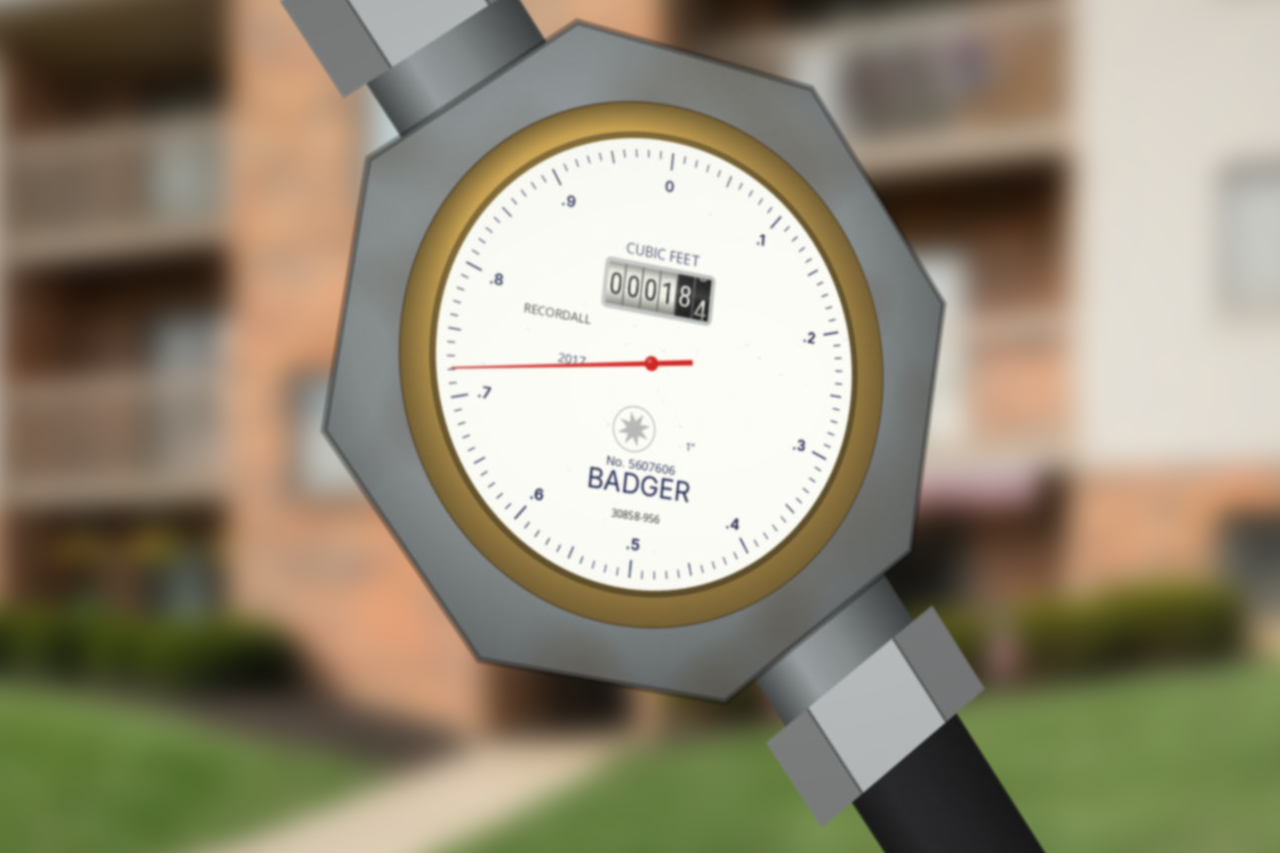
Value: 183.72 ft³
